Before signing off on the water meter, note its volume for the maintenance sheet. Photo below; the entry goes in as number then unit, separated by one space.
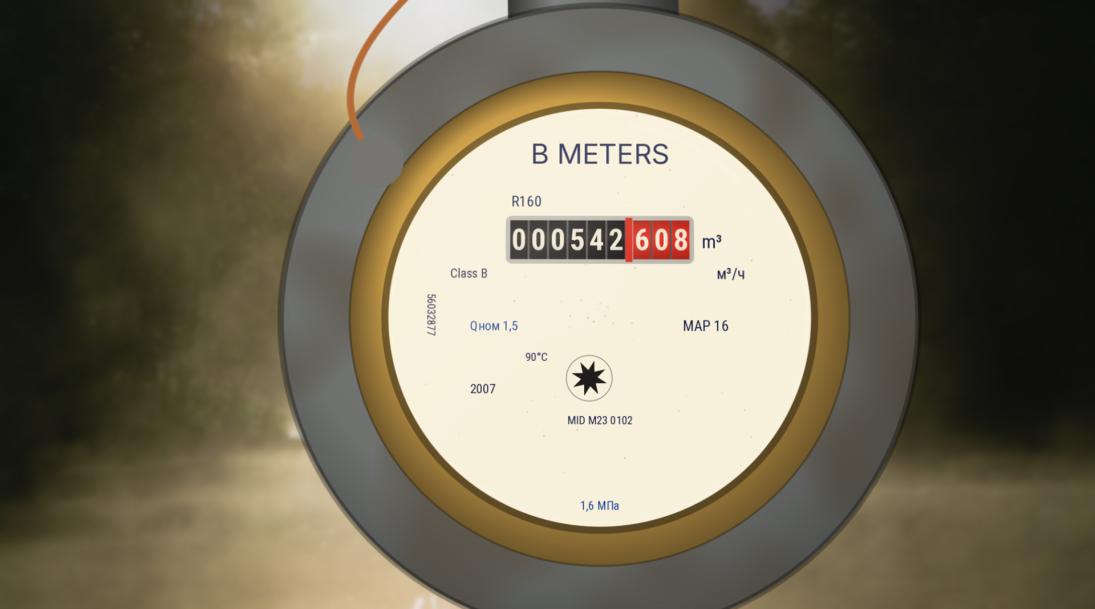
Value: 542.608 m³
